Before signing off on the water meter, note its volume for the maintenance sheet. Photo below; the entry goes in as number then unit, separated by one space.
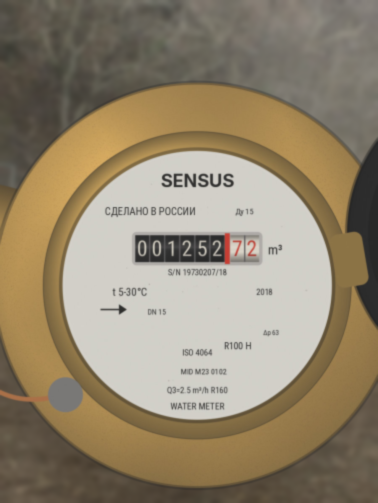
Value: 1252.72 m³
